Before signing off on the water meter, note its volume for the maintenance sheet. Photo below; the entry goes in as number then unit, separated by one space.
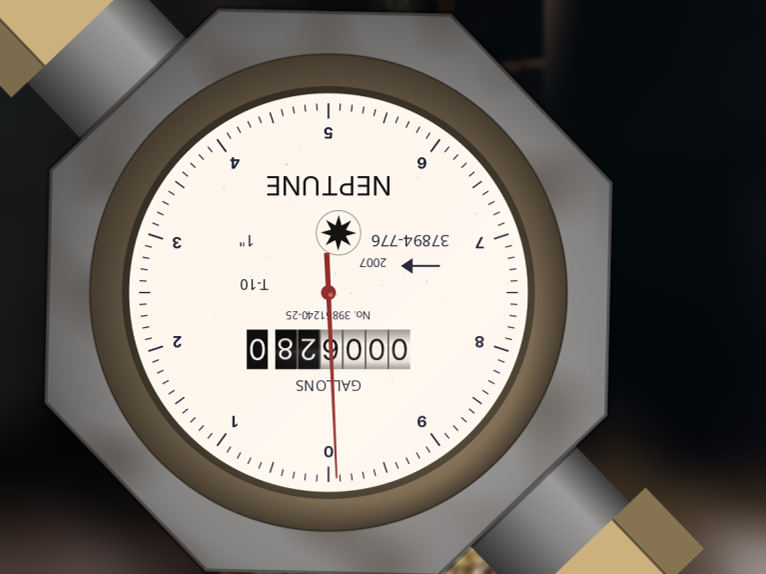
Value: 6279.9 gal
